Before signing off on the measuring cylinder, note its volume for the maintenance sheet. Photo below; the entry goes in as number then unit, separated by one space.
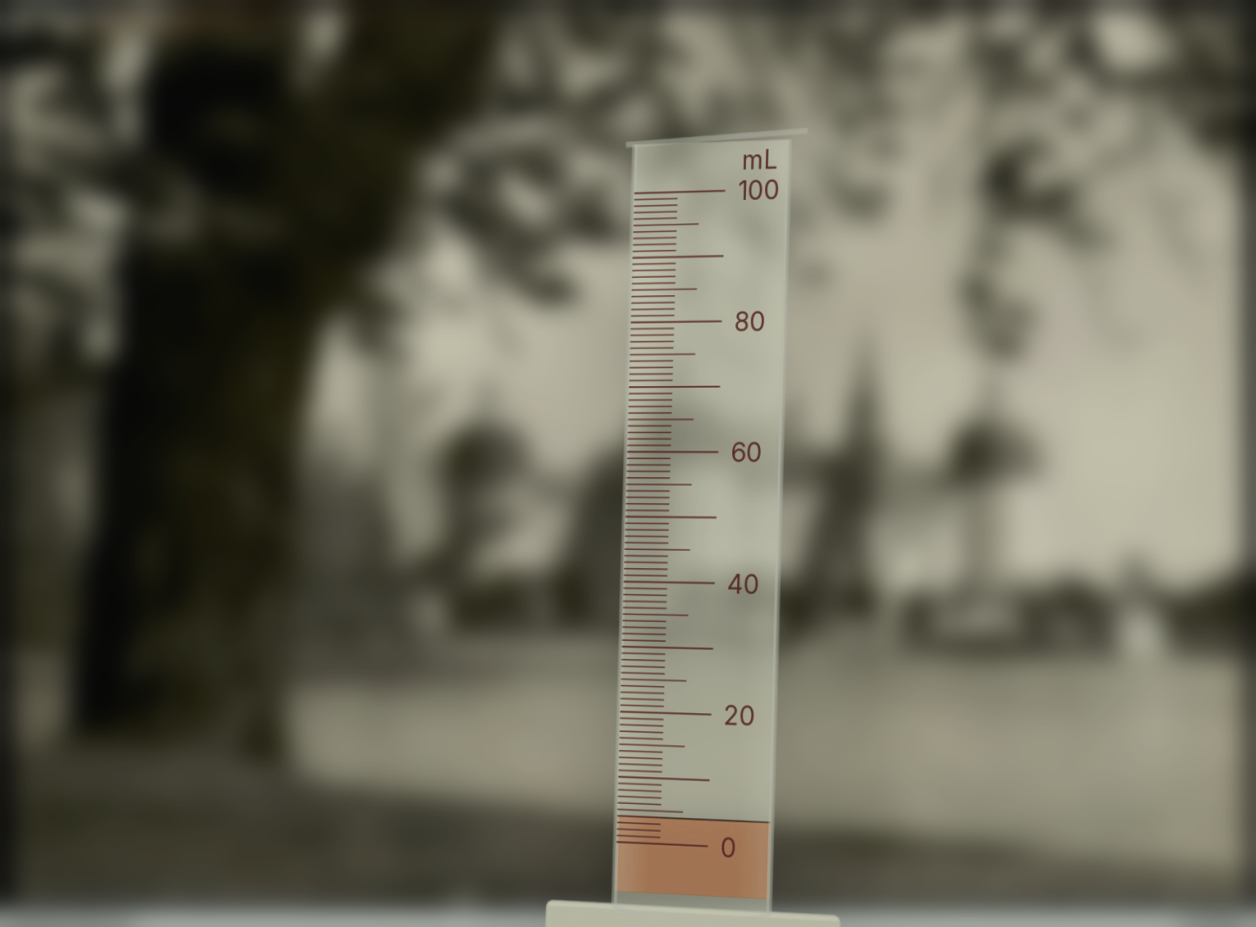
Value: 4 mL
